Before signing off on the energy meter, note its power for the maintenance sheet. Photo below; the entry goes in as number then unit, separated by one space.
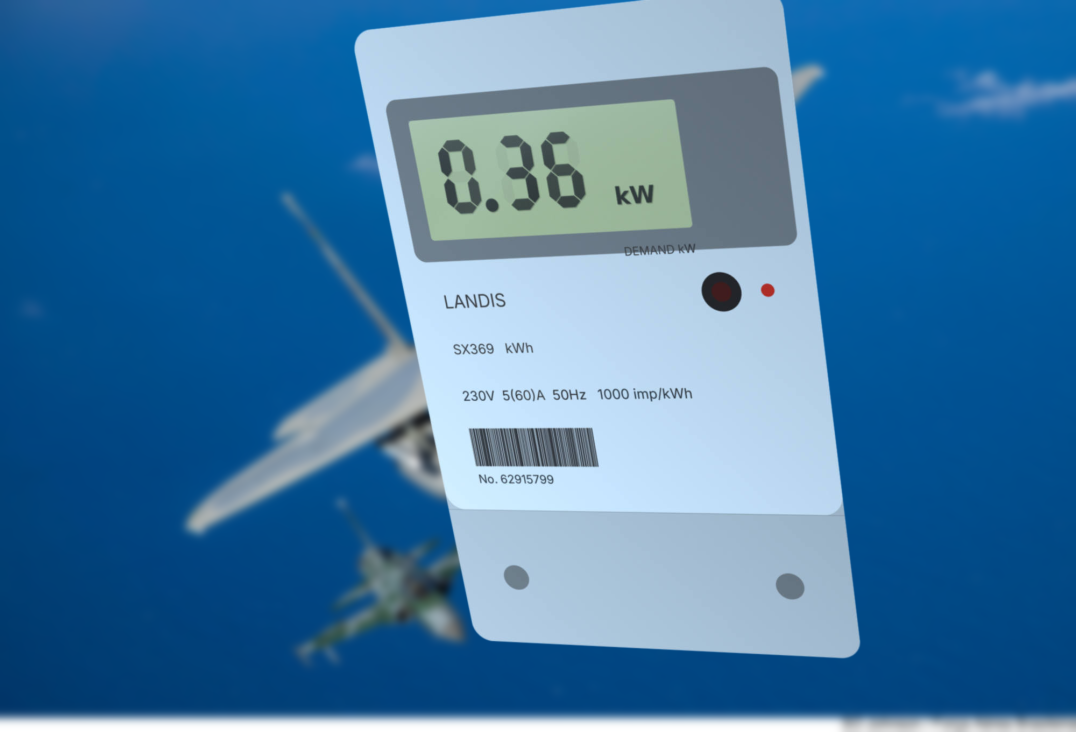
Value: 0.36 kW
